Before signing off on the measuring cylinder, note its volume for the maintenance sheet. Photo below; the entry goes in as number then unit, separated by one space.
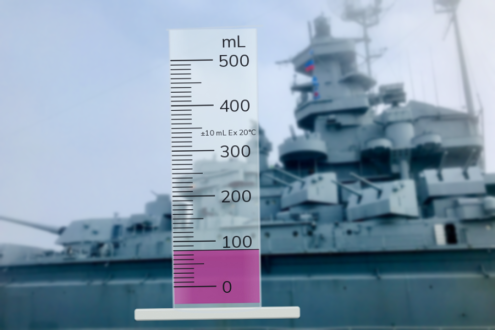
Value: 80 mL
